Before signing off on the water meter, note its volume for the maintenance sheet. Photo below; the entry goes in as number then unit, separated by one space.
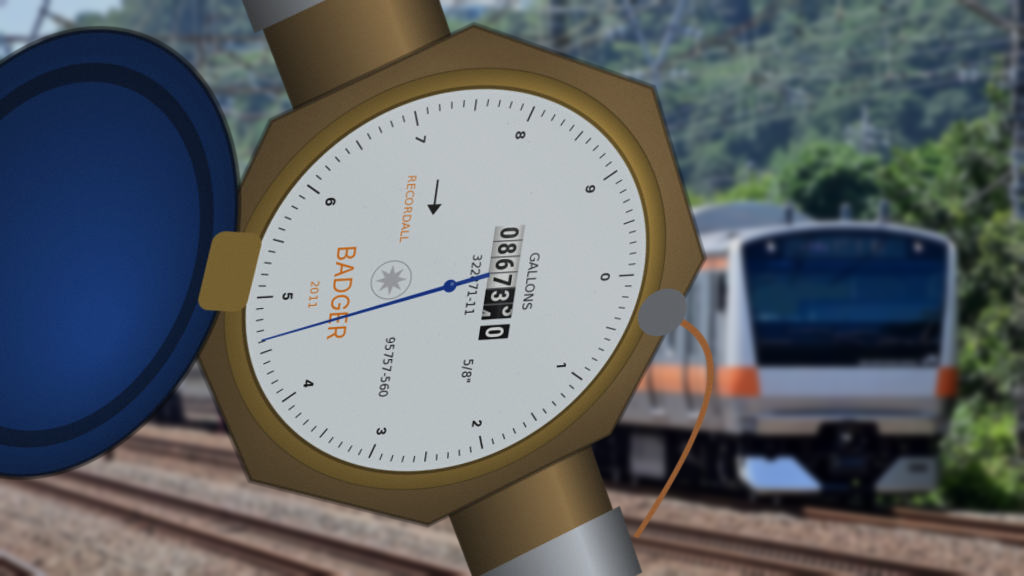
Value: 867334.6 gal
